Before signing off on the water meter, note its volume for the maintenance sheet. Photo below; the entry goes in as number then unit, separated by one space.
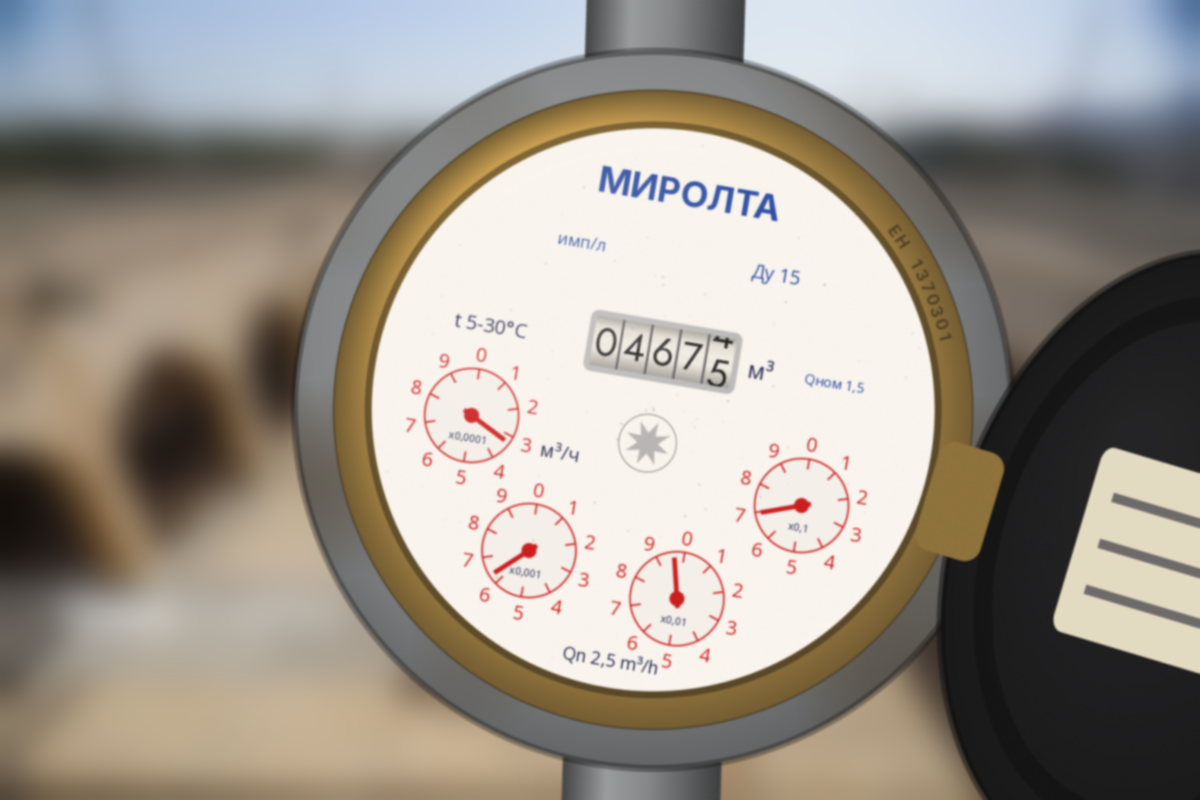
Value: 4674.6963 m³
